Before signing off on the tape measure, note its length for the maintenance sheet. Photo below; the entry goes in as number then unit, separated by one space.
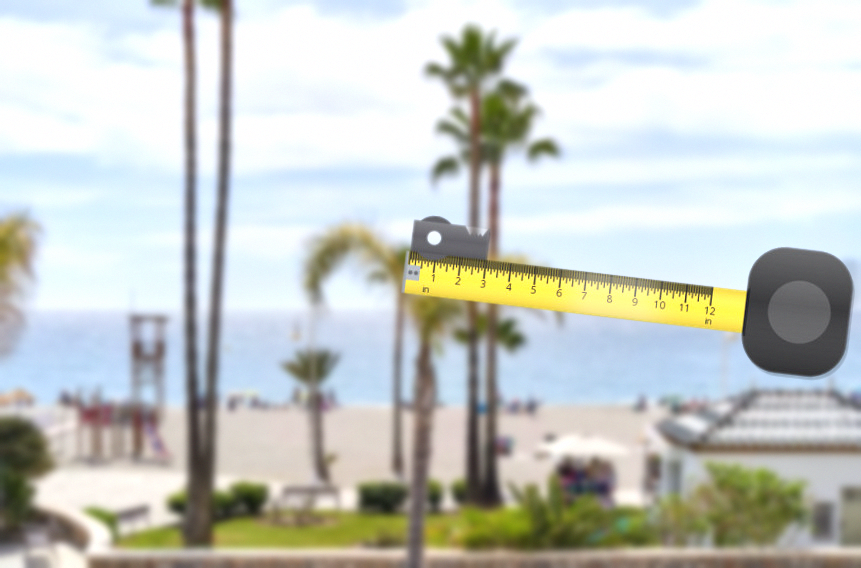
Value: 3 in
